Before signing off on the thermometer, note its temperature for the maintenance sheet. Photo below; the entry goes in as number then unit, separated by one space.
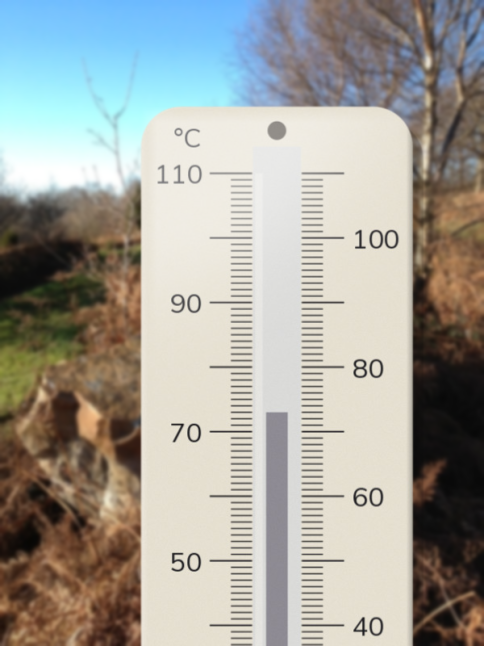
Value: 73 °C
